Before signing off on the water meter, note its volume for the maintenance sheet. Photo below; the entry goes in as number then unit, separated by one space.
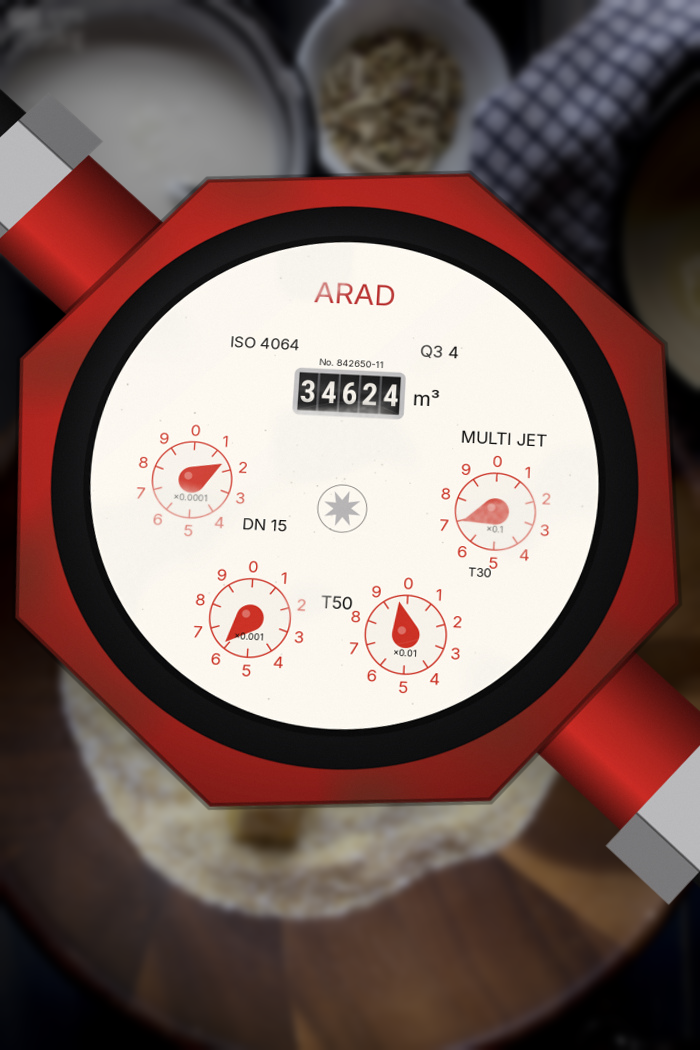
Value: 34624.6961 m³
